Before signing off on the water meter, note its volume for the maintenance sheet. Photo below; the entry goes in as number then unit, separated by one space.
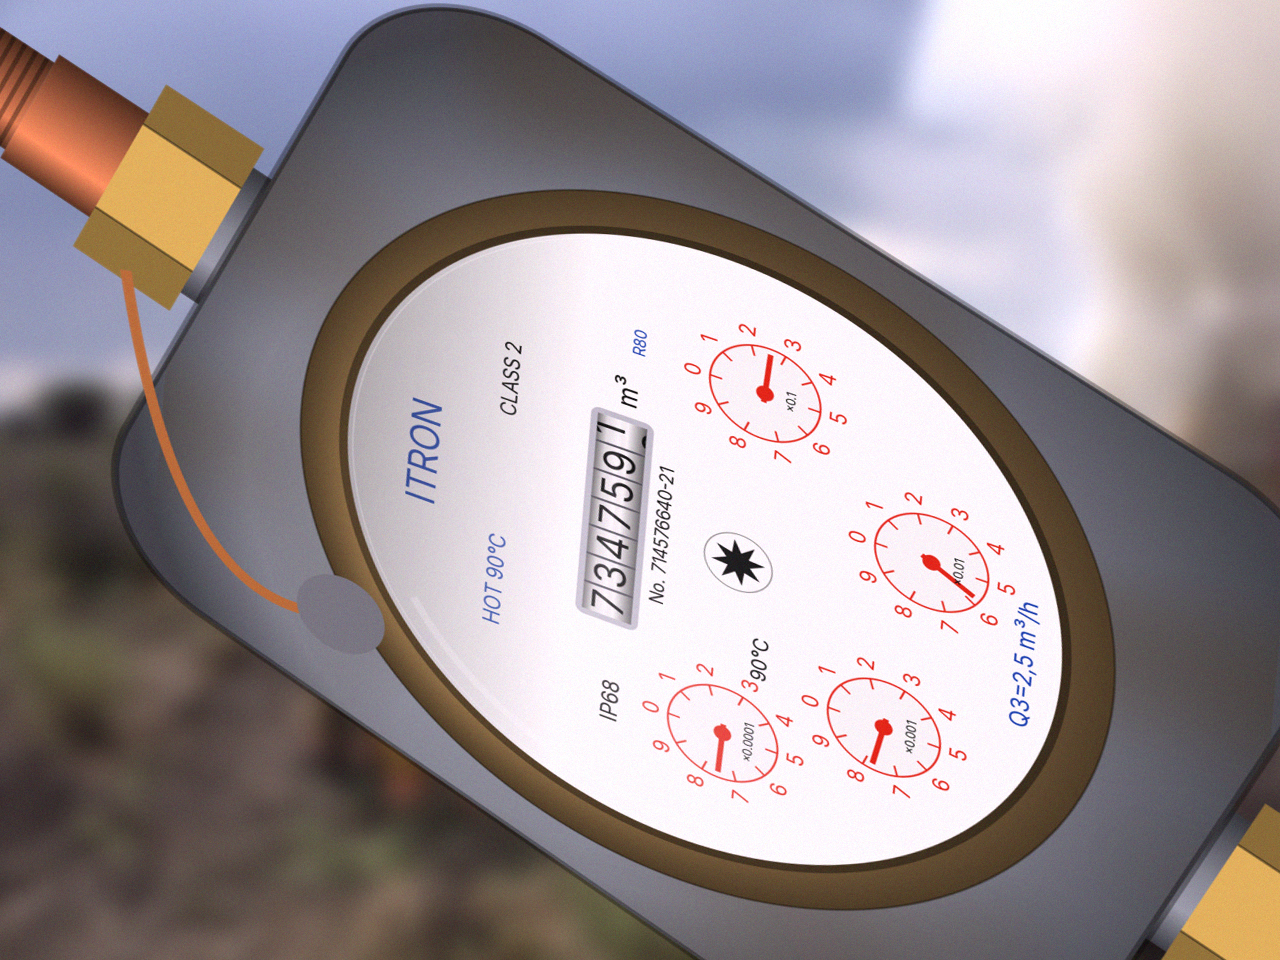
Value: 7347591.2577 m³
